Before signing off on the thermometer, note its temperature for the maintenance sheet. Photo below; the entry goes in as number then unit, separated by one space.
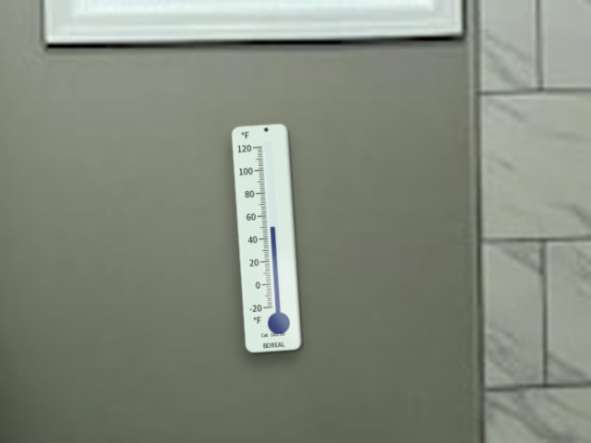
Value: 50 °F
